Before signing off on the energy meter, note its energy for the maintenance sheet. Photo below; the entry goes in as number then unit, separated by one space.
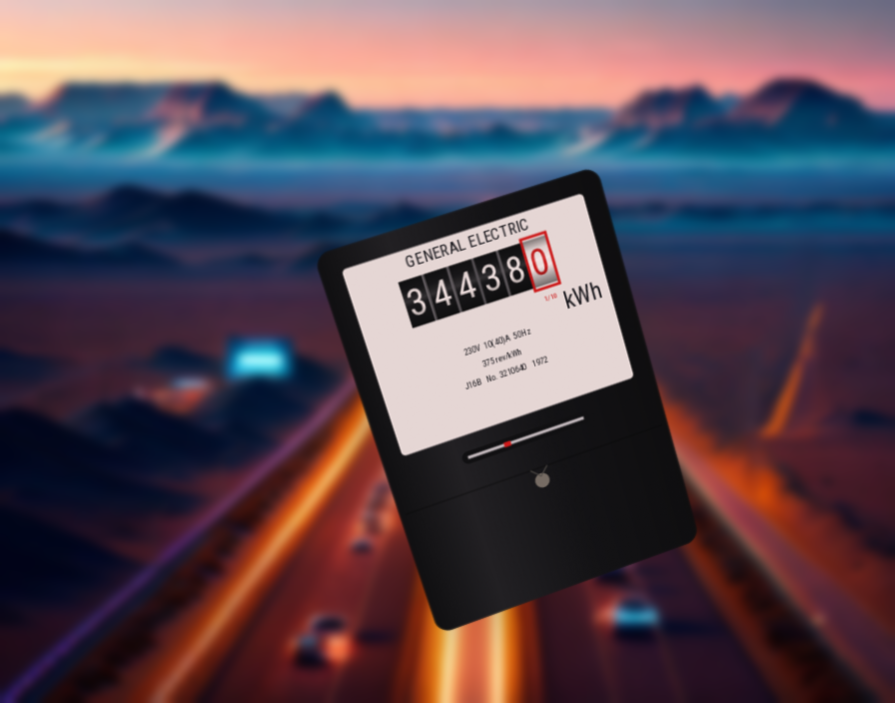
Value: 34438.0 kWh
